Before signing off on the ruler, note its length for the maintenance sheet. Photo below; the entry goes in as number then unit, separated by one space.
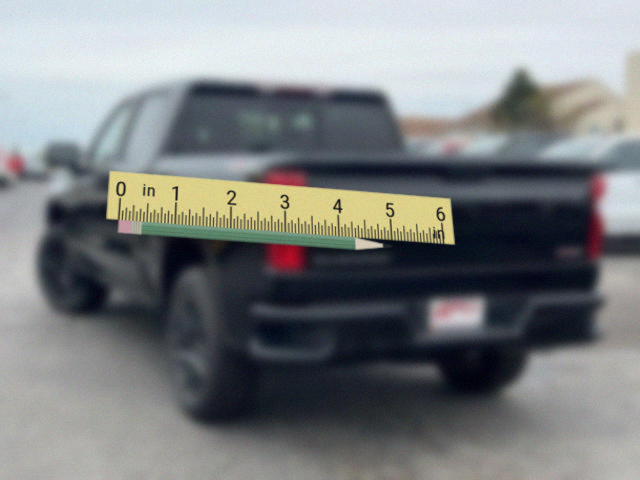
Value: 5 in
